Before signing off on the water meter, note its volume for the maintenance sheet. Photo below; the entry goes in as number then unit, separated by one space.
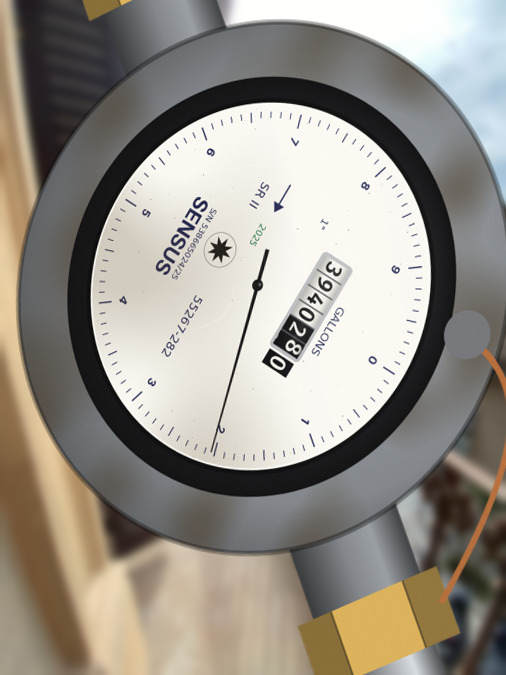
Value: 3940282.0 gal
